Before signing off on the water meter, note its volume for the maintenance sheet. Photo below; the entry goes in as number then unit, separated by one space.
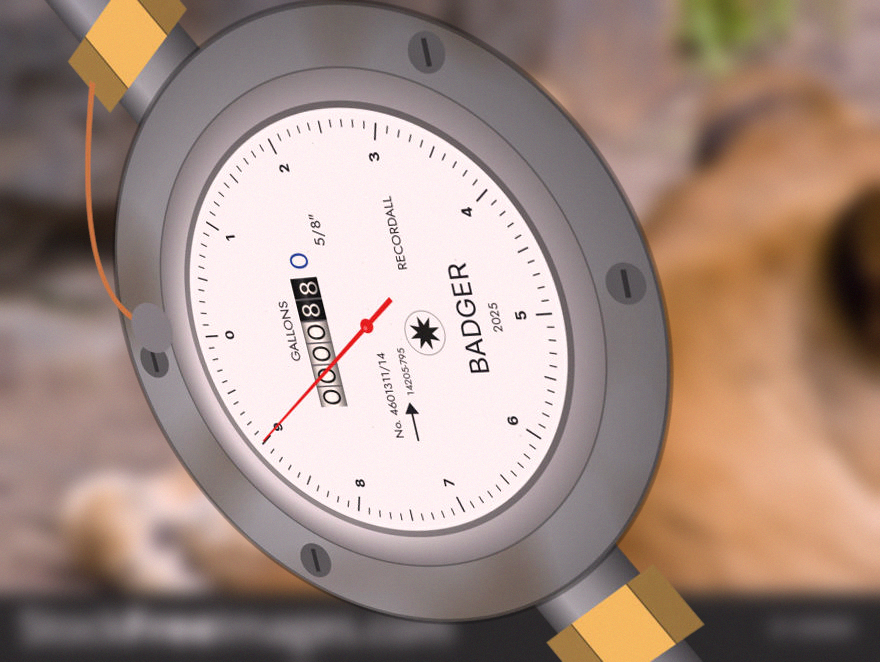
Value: 879.0 gal
